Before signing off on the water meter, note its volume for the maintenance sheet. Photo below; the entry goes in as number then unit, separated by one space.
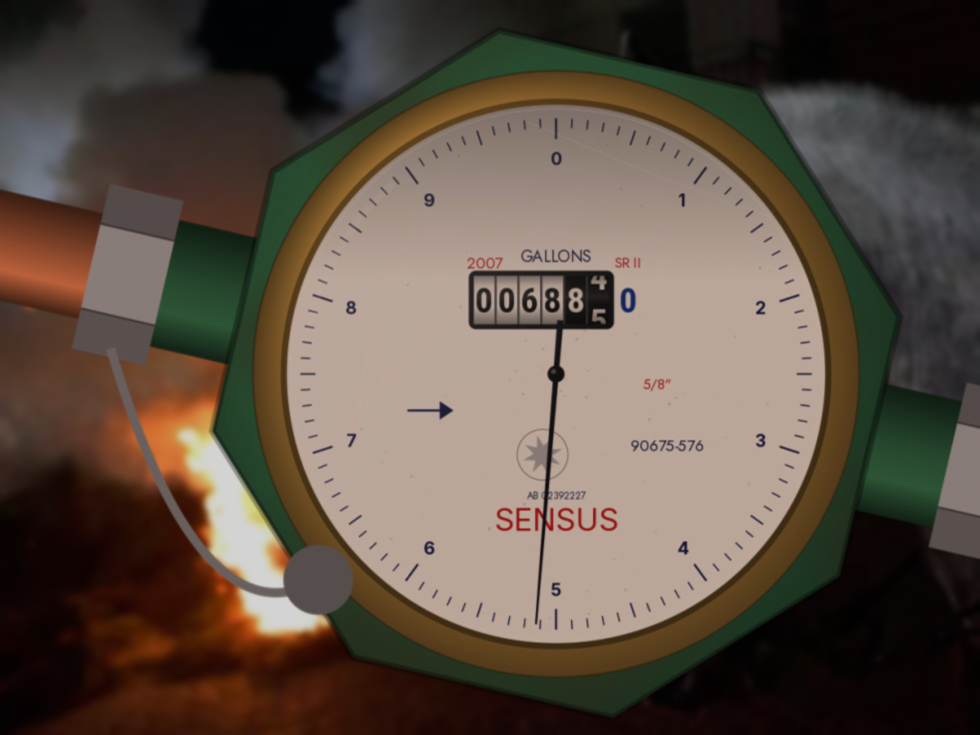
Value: 68845.1 gal
